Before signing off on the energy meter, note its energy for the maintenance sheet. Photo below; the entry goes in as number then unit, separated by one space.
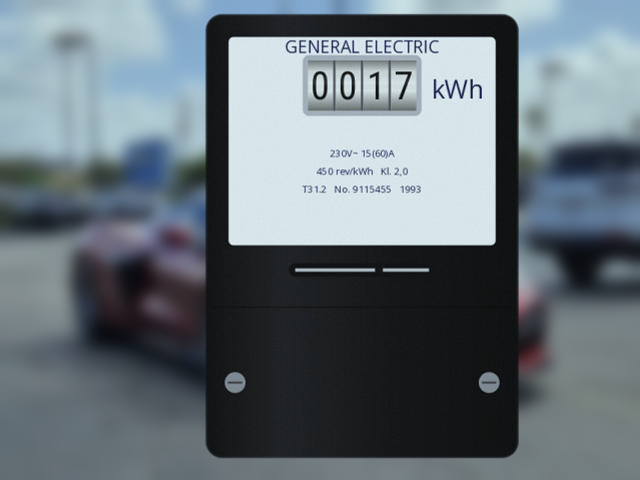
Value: 17 kWh
